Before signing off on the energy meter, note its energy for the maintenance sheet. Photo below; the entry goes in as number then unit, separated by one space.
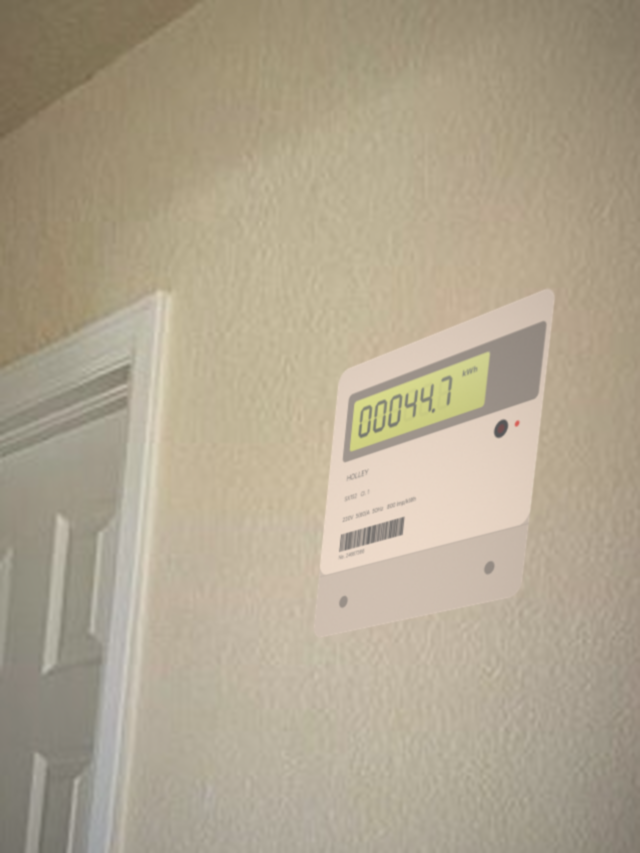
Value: 44.7 kWh
